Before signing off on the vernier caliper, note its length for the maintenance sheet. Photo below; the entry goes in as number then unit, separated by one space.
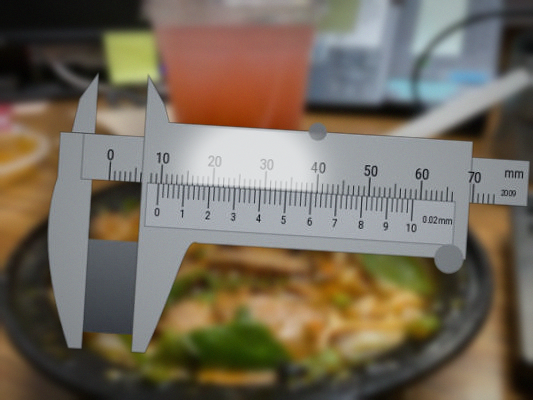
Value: 9.5 mm
